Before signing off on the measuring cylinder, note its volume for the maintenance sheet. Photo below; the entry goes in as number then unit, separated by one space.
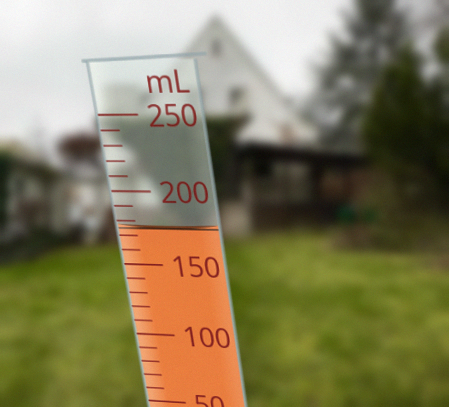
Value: 175 mL
